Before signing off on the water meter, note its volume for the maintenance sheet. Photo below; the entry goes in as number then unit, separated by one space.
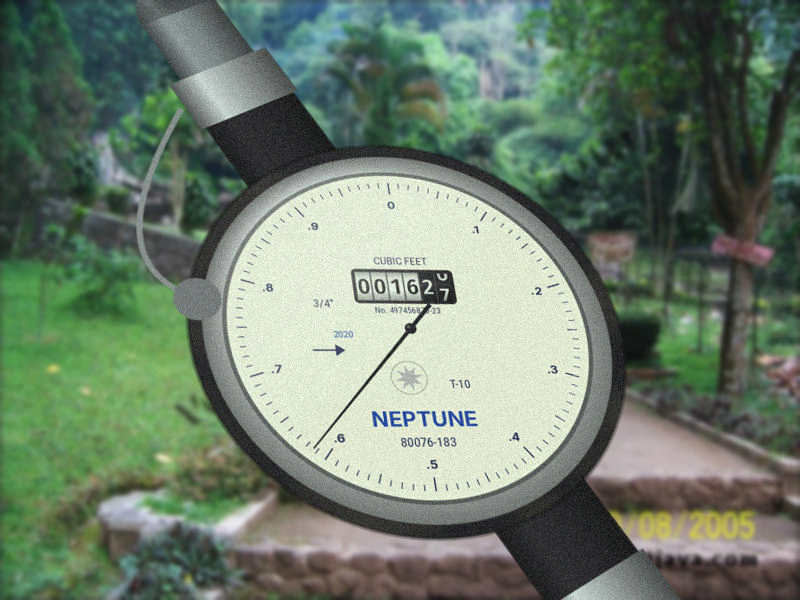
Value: 1626.61 ft³
